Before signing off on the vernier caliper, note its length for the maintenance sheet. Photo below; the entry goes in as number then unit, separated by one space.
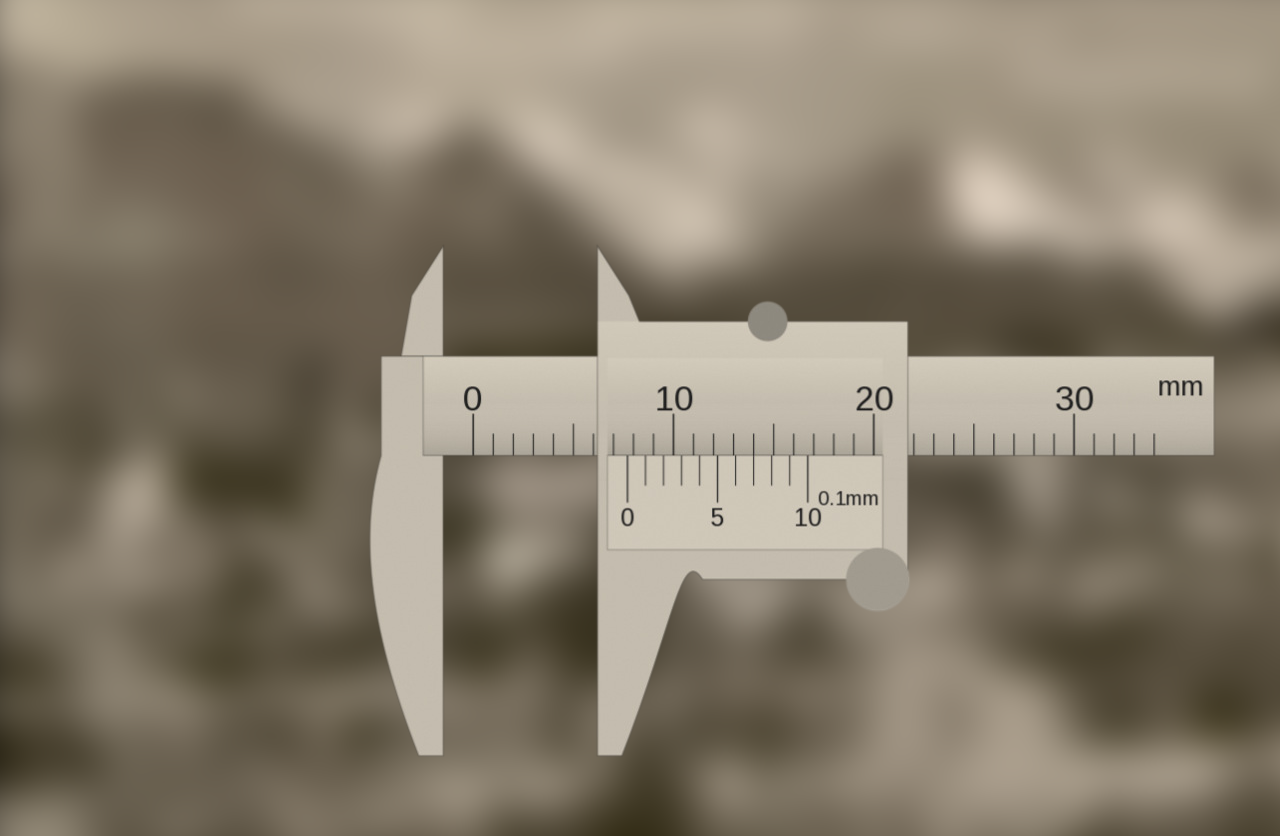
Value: 7.7 mm
